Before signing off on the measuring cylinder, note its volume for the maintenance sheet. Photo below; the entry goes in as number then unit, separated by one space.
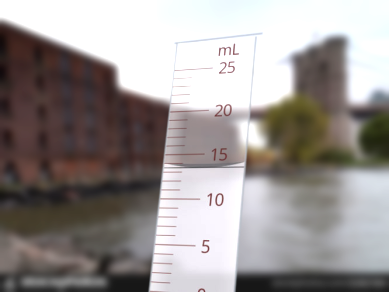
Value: 13.5 mL
